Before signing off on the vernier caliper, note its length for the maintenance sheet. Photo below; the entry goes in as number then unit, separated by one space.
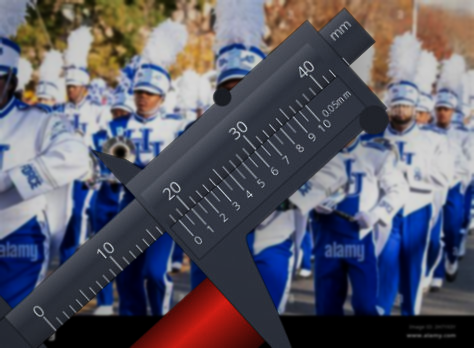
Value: 18.4 mm
